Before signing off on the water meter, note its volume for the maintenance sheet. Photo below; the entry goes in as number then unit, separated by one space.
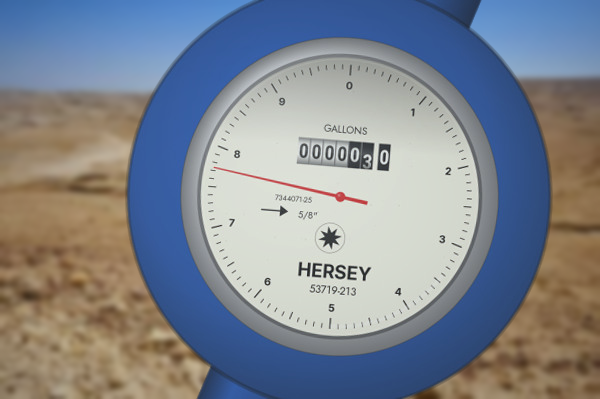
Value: 27.7 gal
